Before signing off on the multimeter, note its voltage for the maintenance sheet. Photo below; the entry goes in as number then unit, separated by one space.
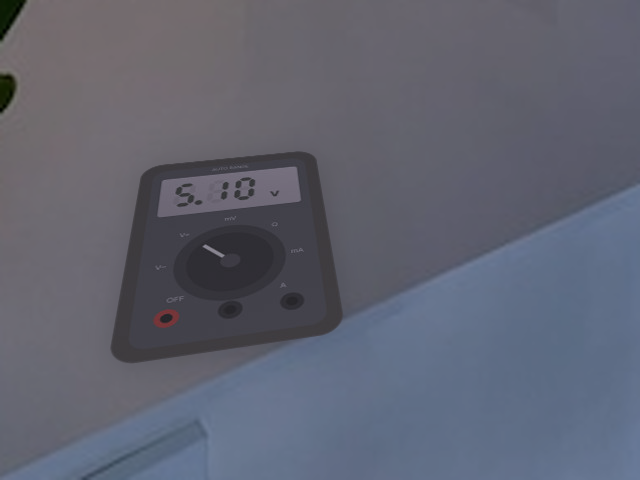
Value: 5.10 V
